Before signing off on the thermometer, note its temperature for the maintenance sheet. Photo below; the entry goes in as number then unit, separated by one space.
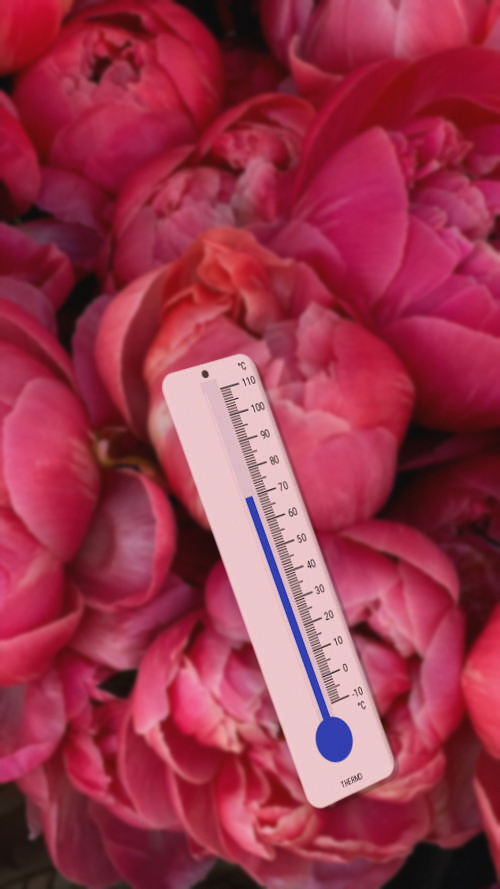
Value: 70 °C
